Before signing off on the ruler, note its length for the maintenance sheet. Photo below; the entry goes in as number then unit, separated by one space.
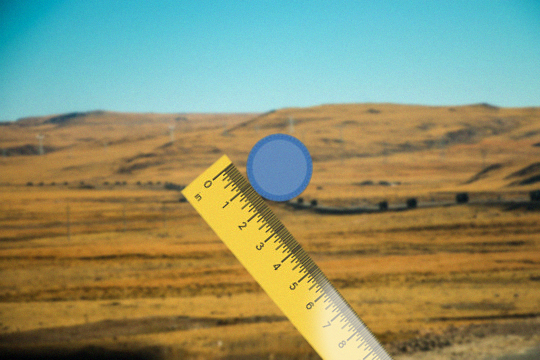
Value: 2.5 in
